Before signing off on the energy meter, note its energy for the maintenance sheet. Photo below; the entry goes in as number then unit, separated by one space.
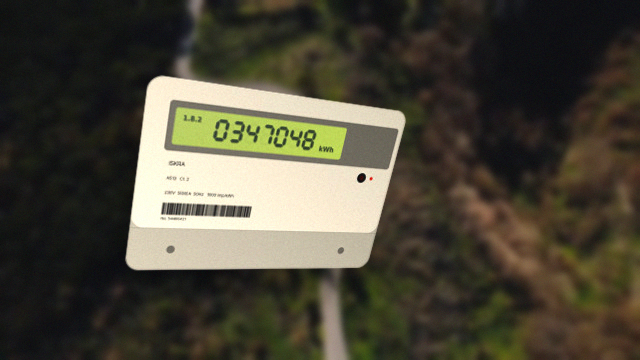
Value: 347048 kWh
